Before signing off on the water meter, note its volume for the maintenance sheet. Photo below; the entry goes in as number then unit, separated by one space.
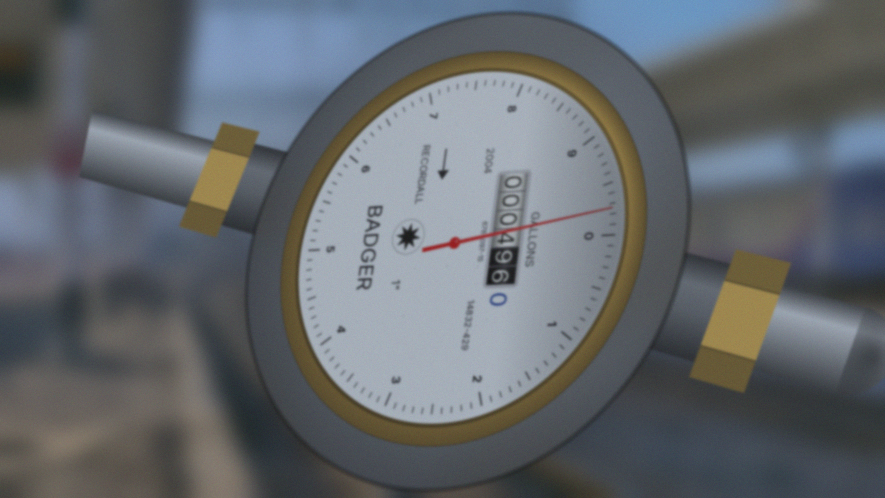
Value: 4959.7 gal
